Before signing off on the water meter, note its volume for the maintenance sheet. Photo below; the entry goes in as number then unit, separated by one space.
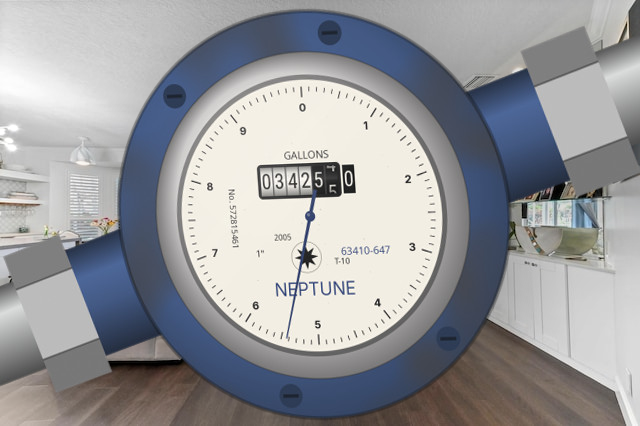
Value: 342545.4 gal
